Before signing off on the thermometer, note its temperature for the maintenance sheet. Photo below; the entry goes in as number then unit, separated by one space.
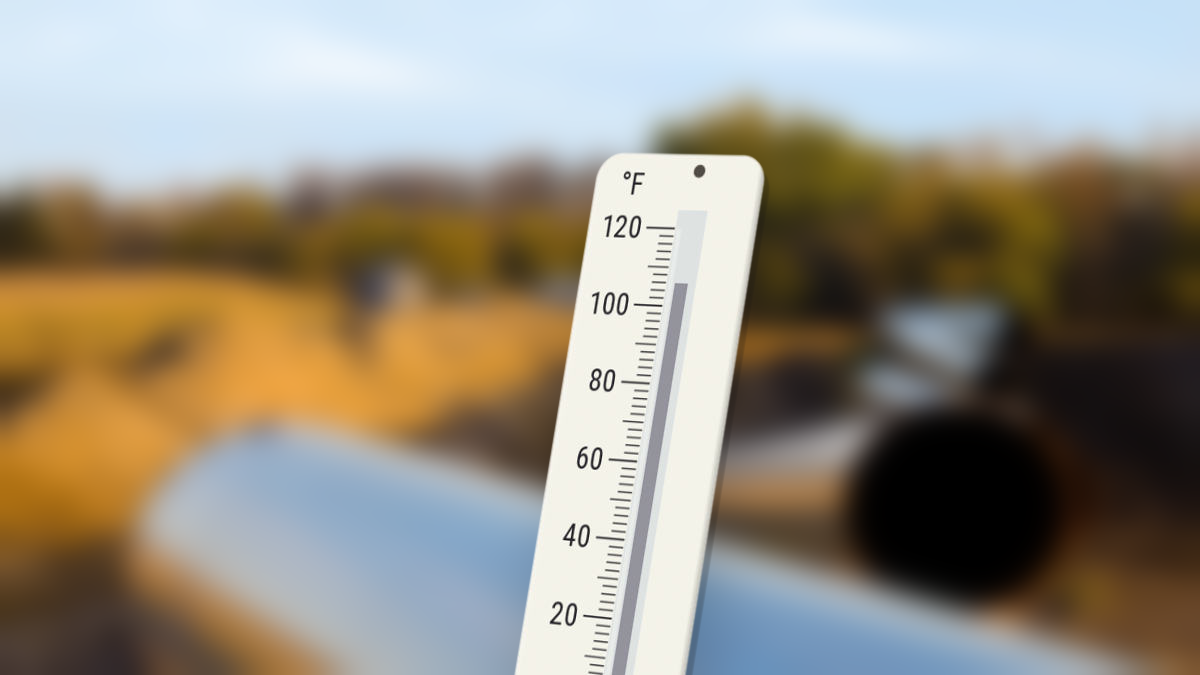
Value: 106 °F
